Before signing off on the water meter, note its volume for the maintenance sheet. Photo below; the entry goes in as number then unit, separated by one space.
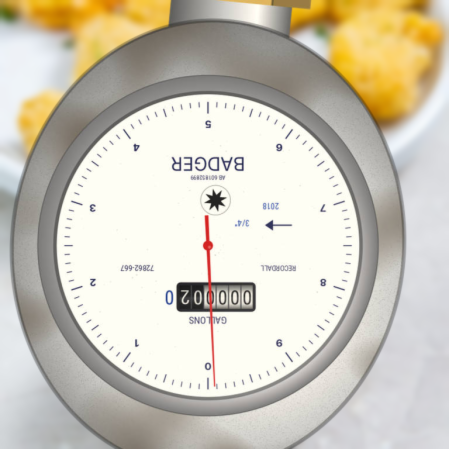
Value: 19.9 gal
